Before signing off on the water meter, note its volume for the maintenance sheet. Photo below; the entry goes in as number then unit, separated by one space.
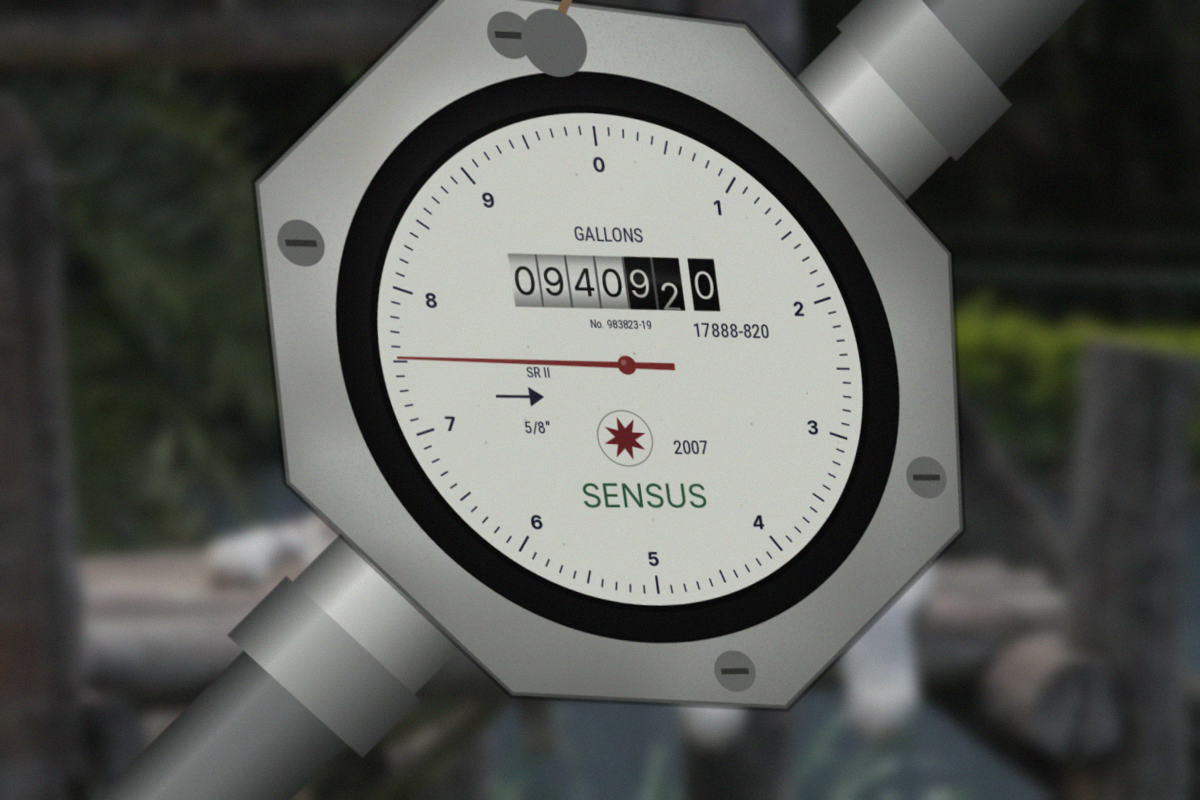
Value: 940917.5 gal
